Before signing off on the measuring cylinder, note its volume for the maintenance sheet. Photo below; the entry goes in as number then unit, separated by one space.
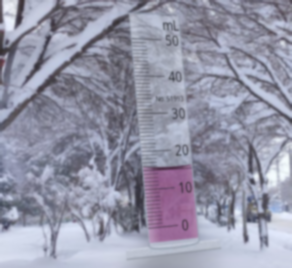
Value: 15 mL
